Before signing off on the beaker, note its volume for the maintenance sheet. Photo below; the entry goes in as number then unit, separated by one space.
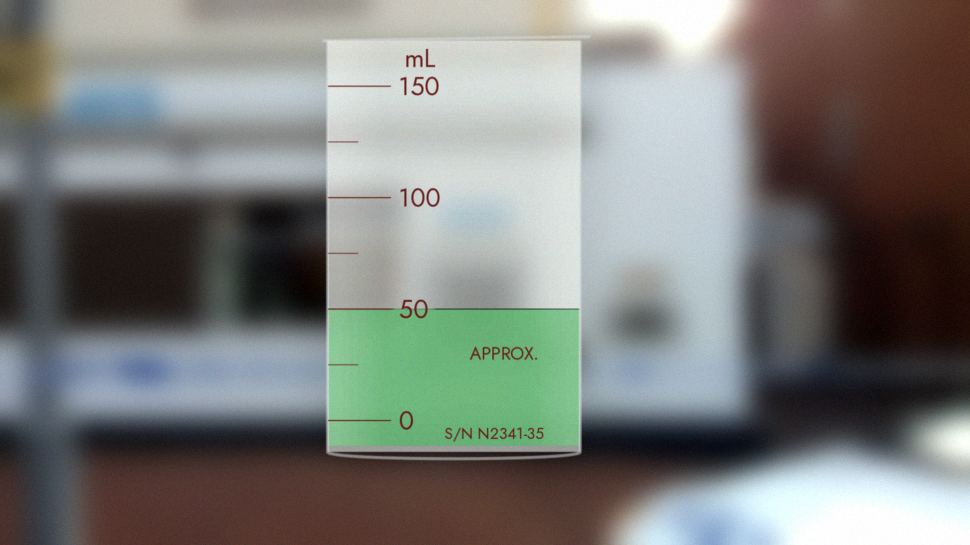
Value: 50 mL
